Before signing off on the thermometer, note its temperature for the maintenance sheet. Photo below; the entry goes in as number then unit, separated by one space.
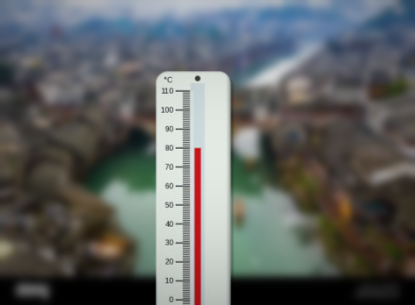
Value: 80 °C
